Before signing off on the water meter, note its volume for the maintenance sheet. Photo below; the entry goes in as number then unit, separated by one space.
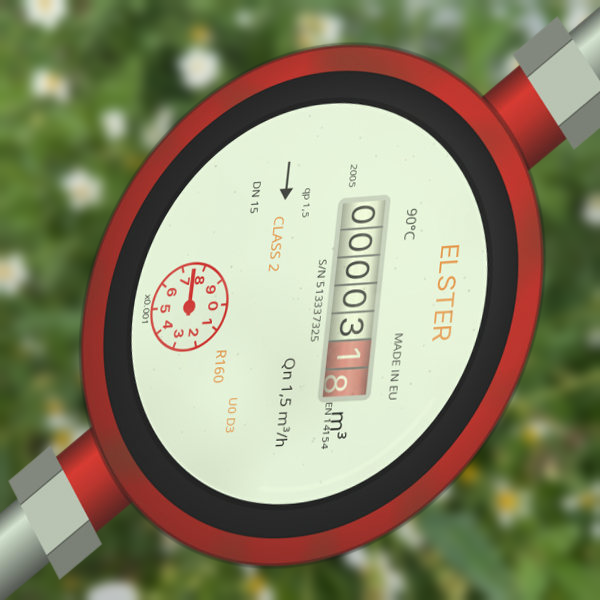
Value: 3.177 m³
